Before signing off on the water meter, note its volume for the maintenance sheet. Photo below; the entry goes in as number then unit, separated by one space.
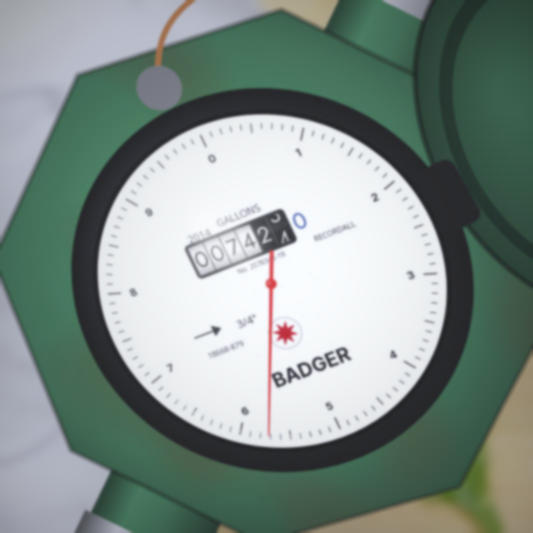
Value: 74235.7 gal
